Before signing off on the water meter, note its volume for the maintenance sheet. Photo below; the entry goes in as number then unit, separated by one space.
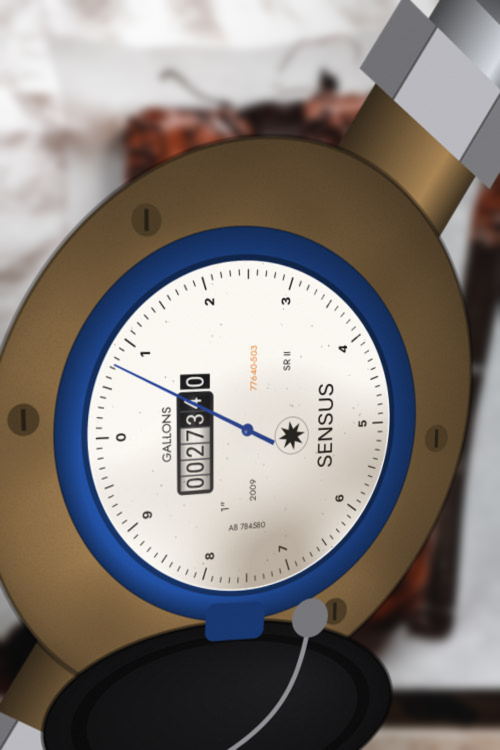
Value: 27340.7 gal
